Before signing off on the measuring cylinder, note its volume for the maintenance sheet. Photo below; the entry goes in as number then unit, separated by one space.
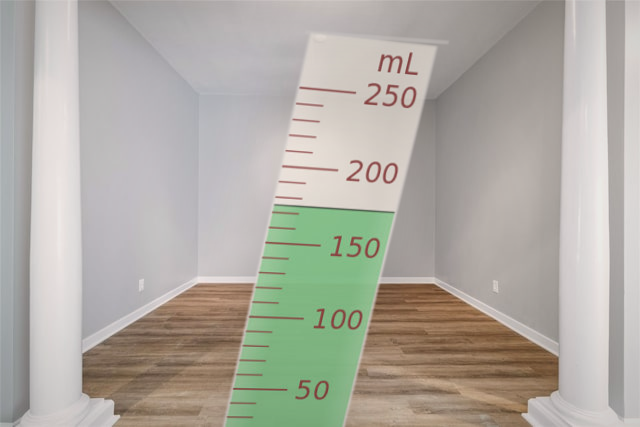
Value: 175 mL
